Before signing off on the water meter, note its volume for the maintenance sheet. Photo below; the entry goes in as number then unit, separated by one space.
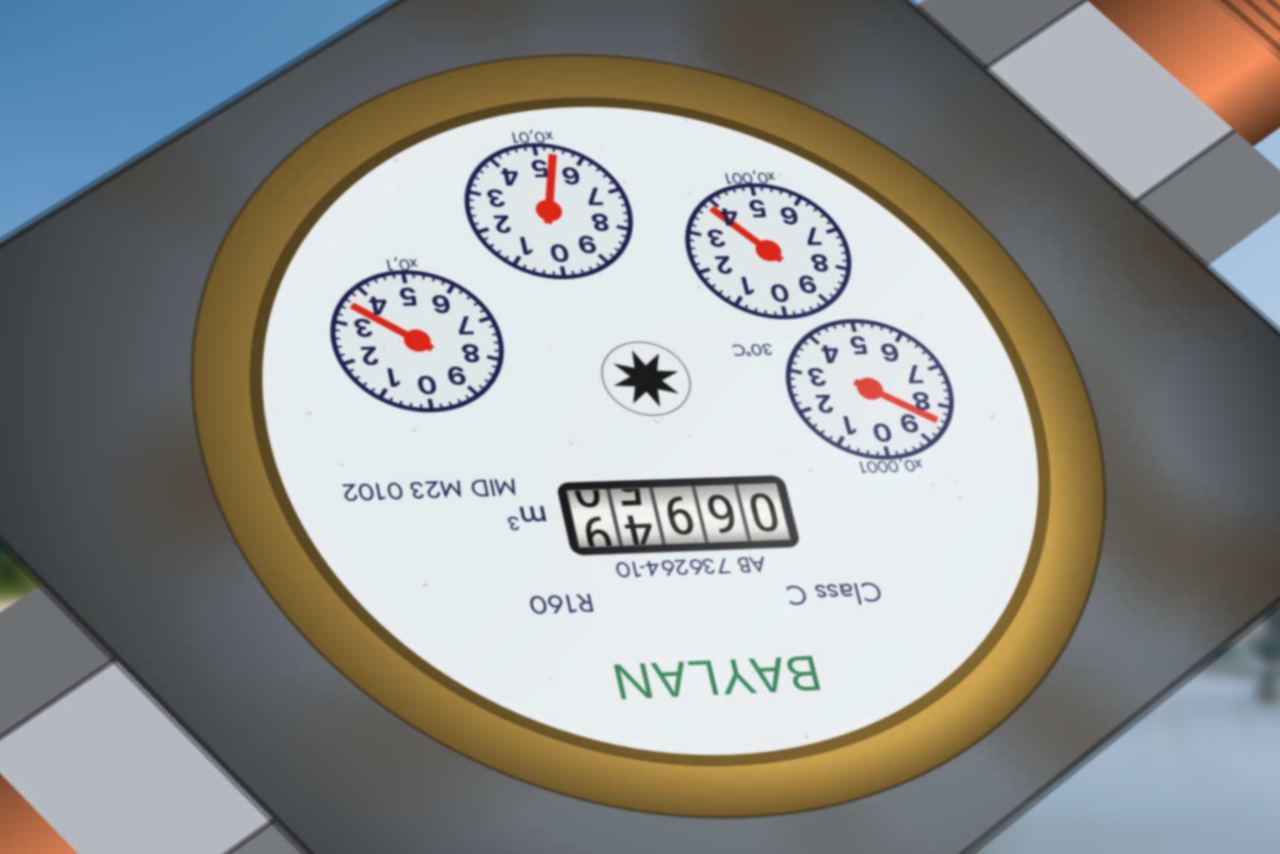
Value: 6949.3538 m³
